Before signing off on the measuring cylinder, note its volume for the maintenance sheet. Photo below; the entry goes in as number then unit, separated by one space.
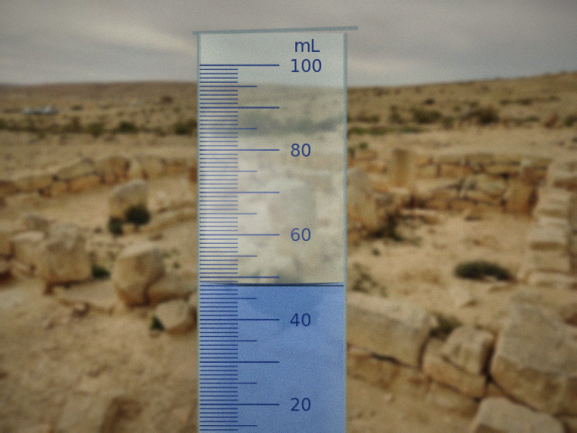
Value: 48 mL
